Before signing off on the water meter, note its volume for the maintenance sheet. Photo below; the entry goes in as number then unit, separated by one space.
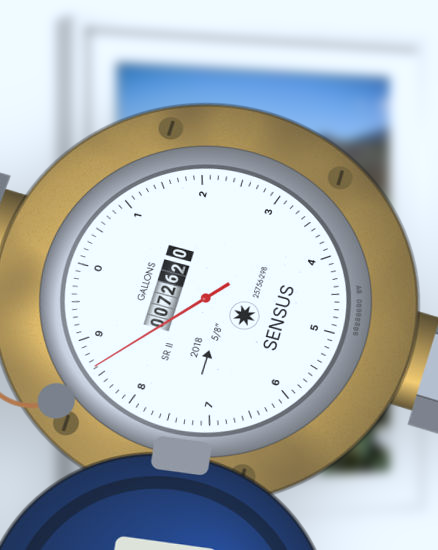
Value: 72618.6 gal
